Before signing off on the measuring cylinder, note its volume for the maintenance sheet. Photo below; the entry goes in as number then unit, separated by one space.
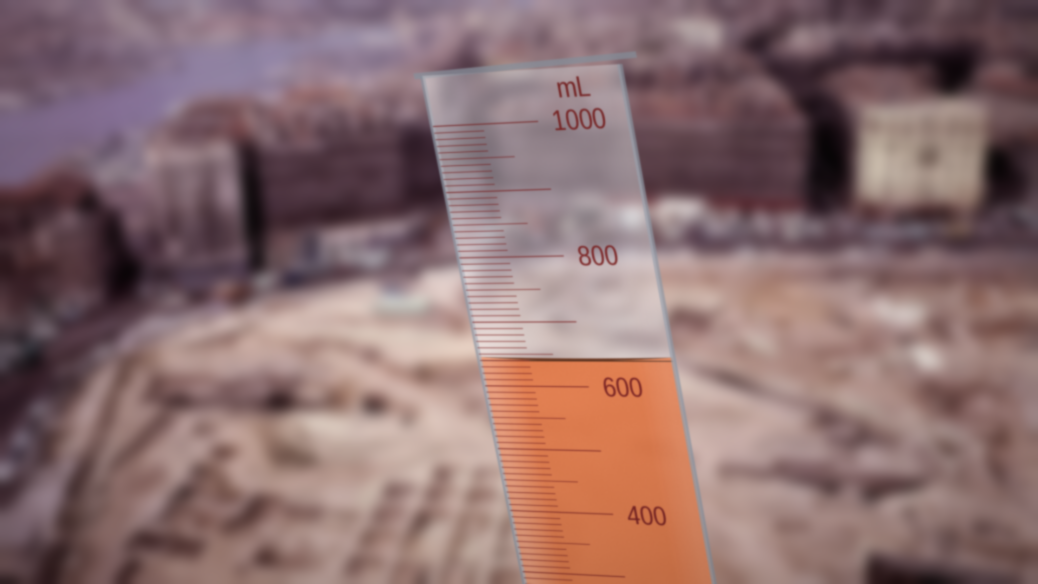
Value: 640 mL
